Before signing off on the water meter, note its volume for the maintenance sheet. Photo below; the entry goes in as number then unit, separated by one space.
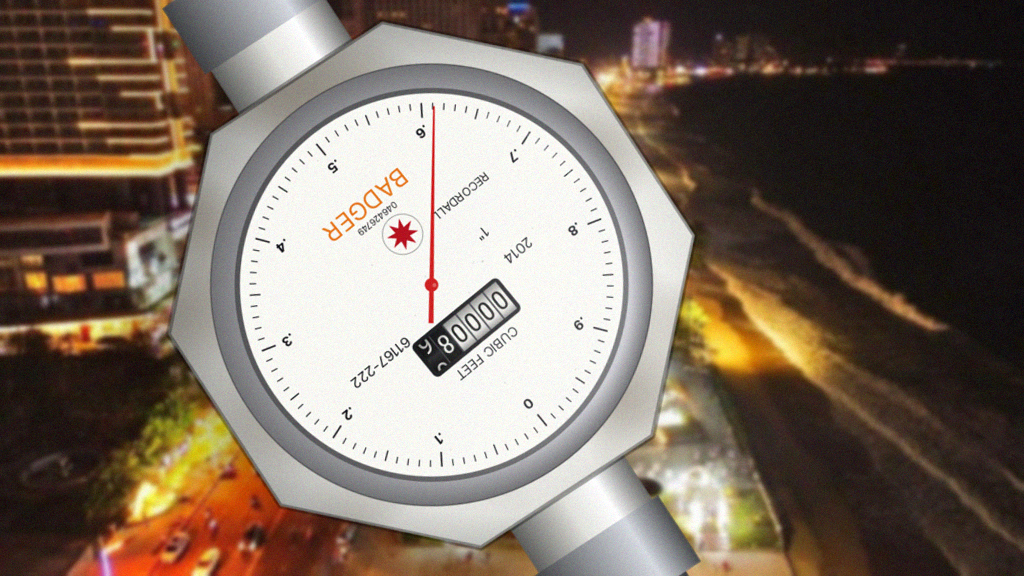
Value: 85.61 ft³
